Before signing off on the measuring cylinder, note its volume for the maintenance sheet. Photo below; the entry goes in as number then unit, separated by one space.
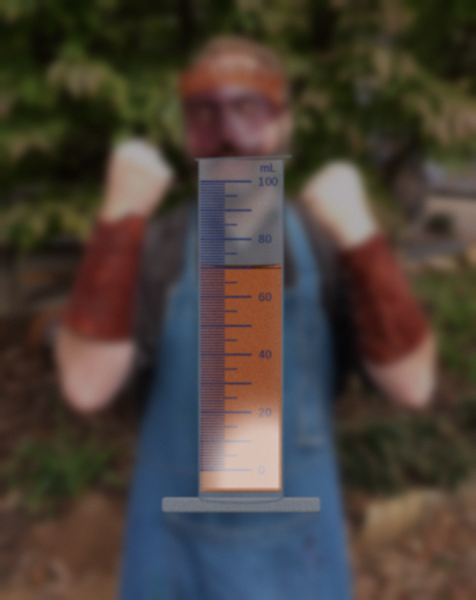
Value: 70 mL
